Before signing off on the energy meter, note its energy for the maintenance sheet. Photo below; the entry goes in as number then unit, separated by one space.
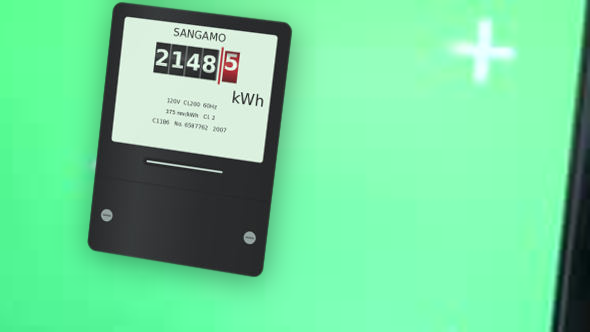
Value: 2148.5 kWh
